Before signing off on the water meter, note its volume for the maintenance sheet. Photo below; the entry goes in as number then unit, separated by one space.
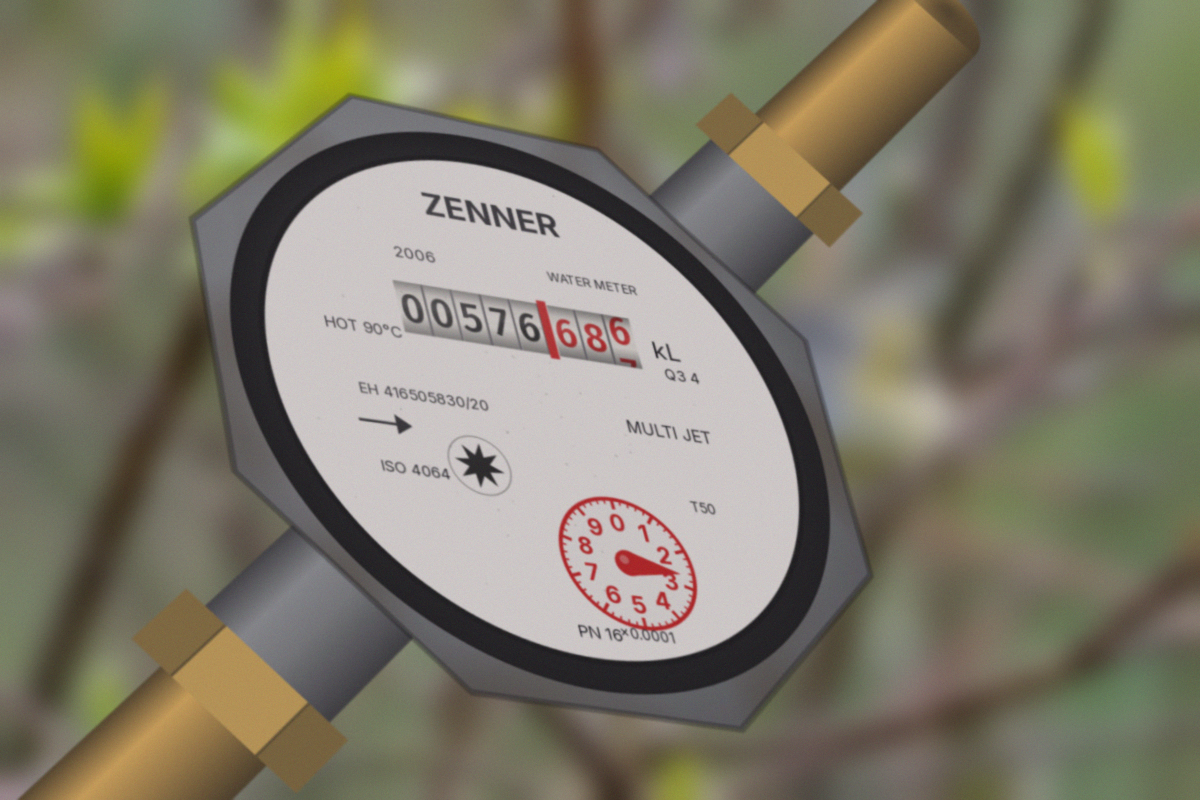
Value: 576.6862 kL
